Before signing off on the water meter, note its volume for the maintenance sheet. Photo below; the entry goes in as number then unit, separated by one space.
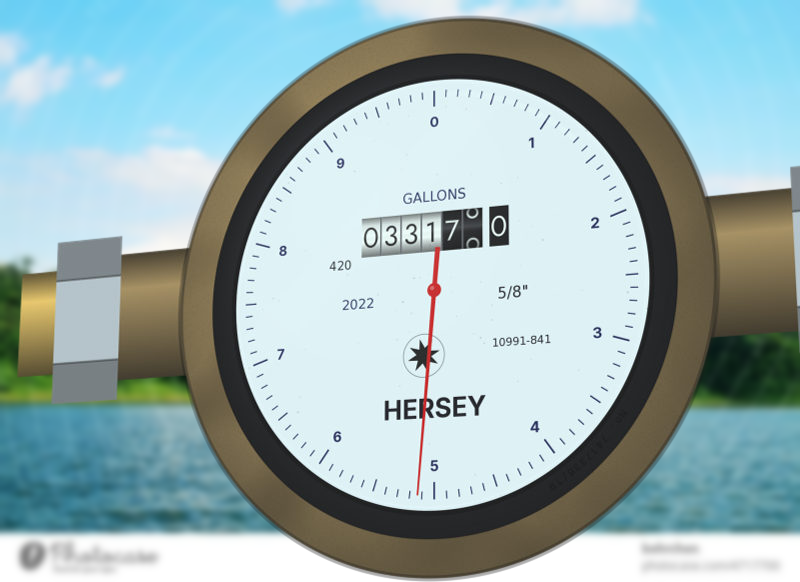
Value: 331785.1 gal
